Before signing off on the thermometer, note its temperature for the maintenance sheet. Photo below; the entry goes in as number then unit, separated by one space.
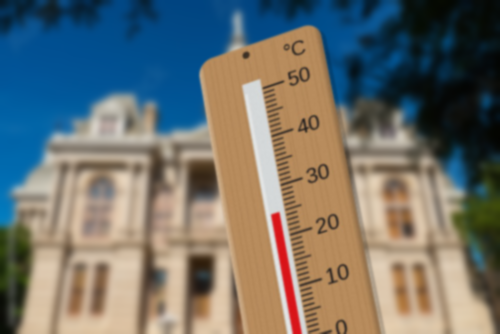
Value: 25 °C
